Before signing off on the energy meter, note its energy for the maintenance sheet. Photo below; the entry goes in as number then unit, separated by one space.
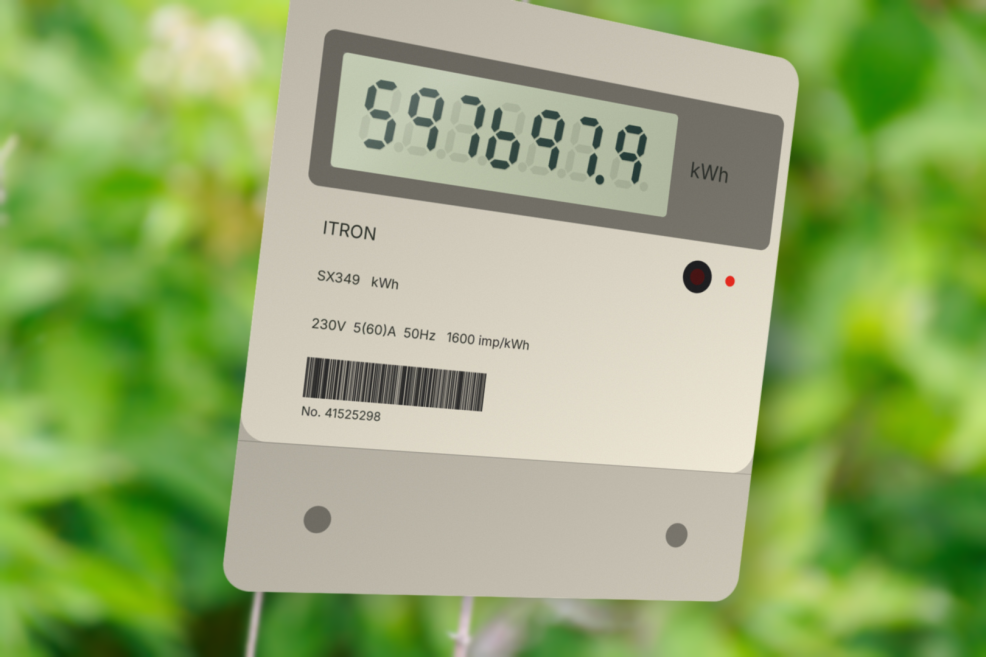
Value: 597697.9 kWh
